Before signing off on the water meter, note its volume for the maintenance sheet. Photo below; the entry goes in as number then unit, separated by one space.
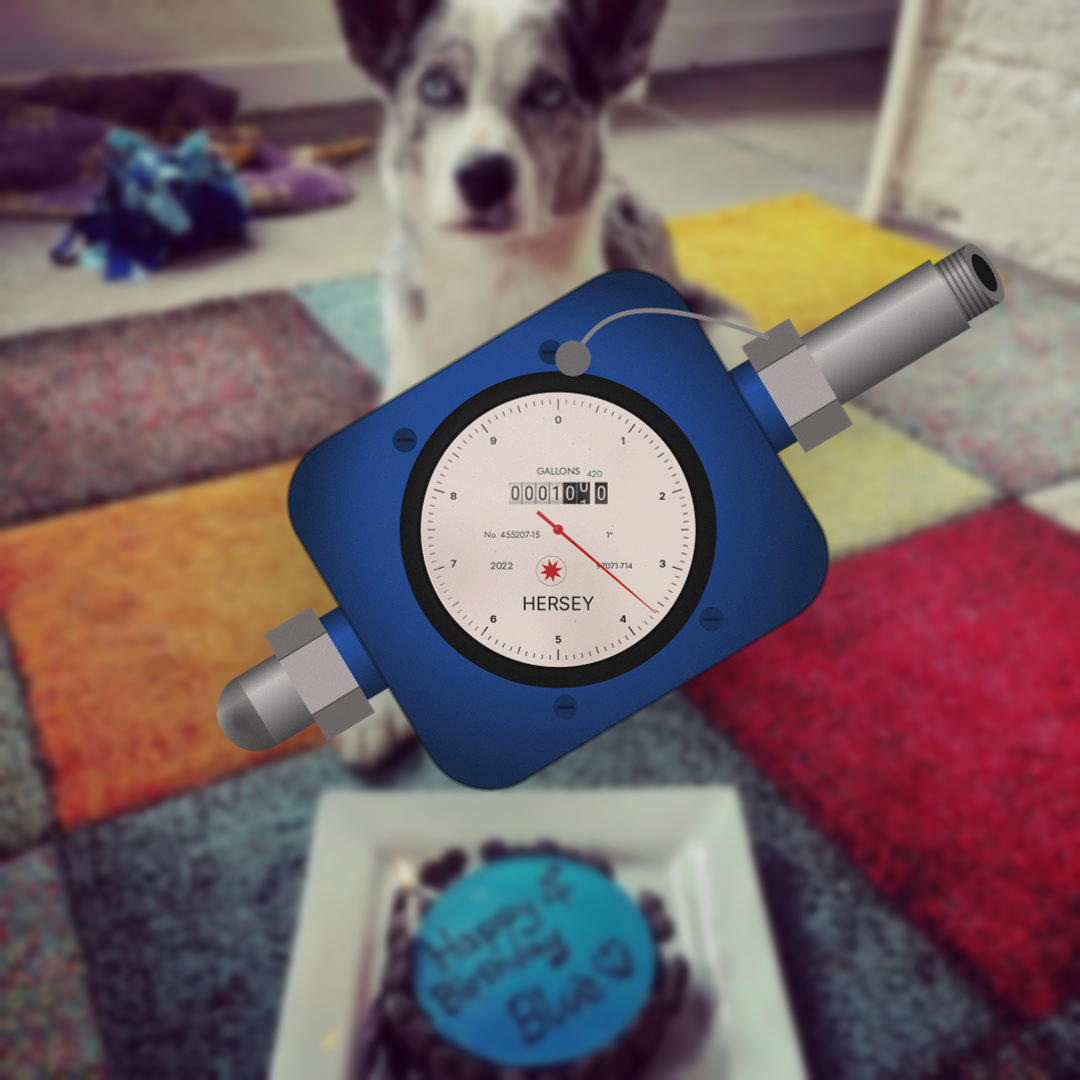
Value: 1003.6 gal
